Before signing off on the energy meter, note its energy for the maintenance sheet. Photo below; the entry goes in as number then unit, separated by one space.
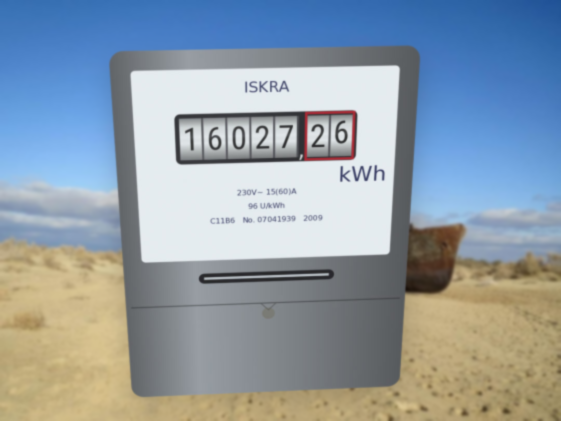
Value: 16027.26 kWh
